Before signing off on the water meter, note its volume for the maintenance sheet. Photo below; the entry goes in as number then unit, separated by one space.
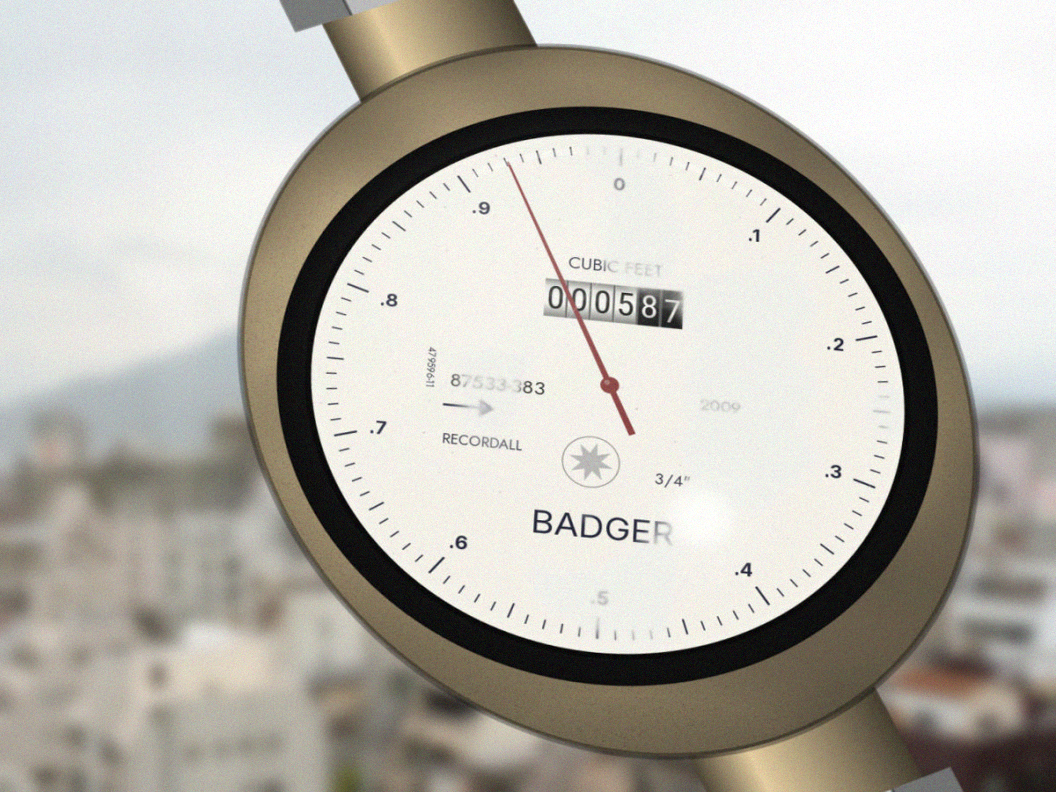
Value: 586.93 ft³
